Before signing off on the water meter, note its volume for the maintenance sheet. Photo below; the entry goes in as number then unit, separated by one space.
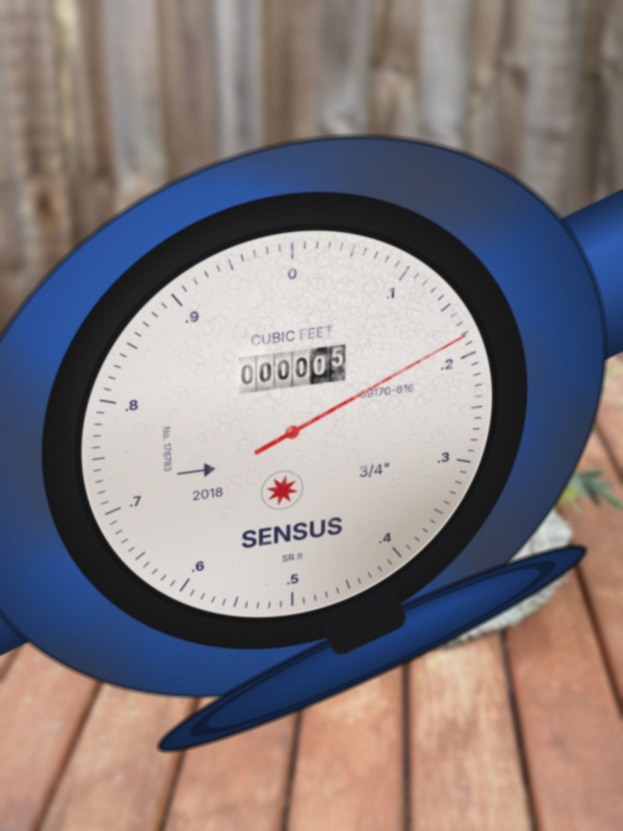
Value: 5.18 ft³
